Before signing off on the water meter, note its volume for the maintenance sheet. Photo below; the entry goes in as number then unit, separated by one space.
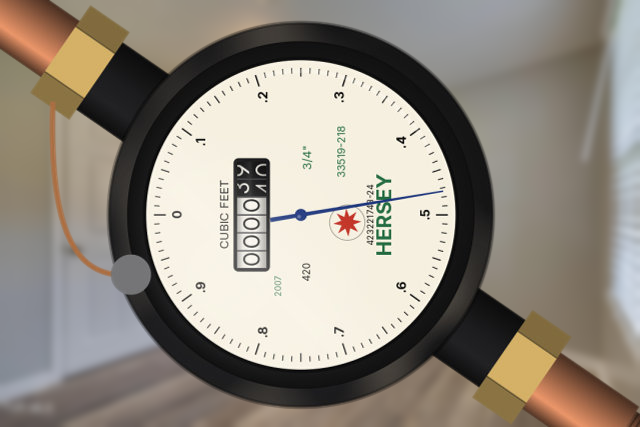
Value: 39.47 ft³
